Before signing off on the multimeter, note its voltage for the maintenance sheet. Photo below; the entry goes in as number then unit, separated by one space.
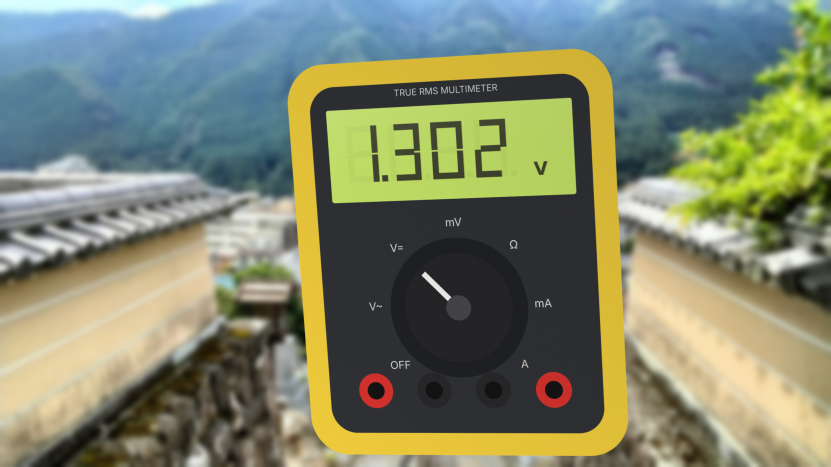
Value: 1.302 V
